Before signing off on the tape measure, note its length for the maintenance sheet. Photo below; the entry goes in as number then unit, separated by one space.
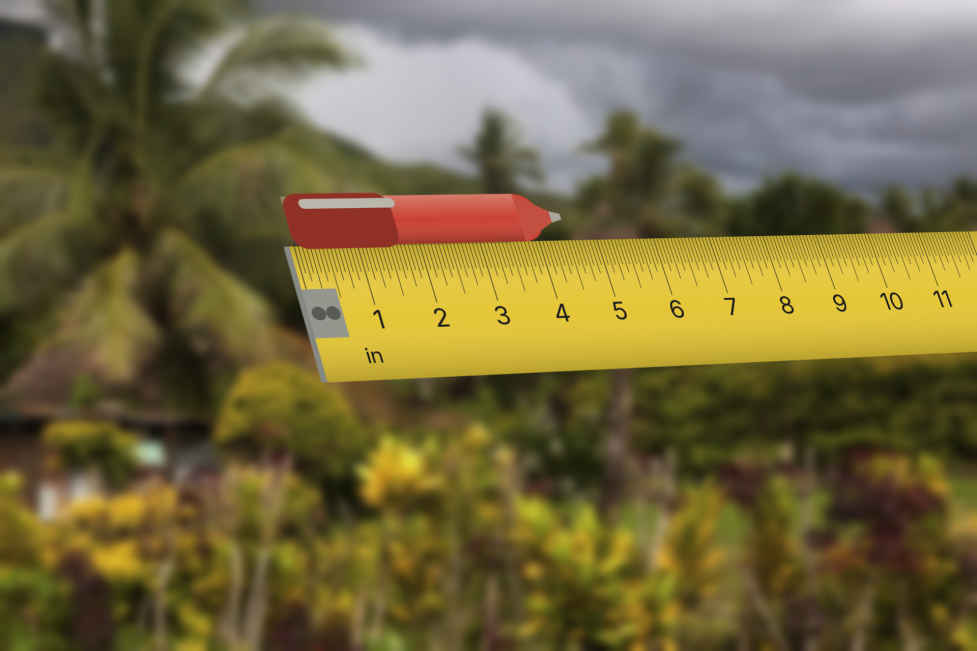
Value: 4.5 in
